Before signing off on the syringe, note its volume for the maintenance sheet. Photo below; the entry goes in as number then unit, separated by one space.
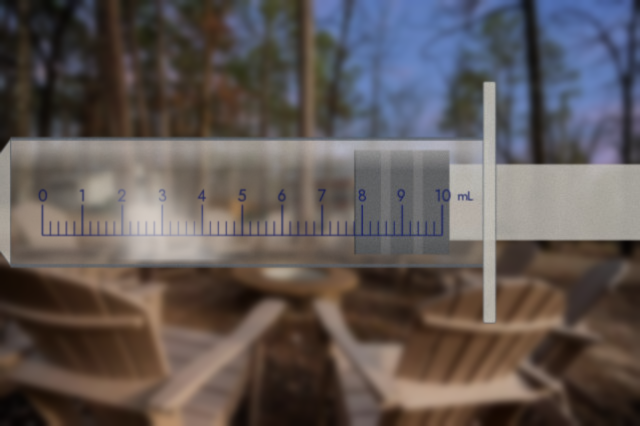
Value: 7.8 mL
